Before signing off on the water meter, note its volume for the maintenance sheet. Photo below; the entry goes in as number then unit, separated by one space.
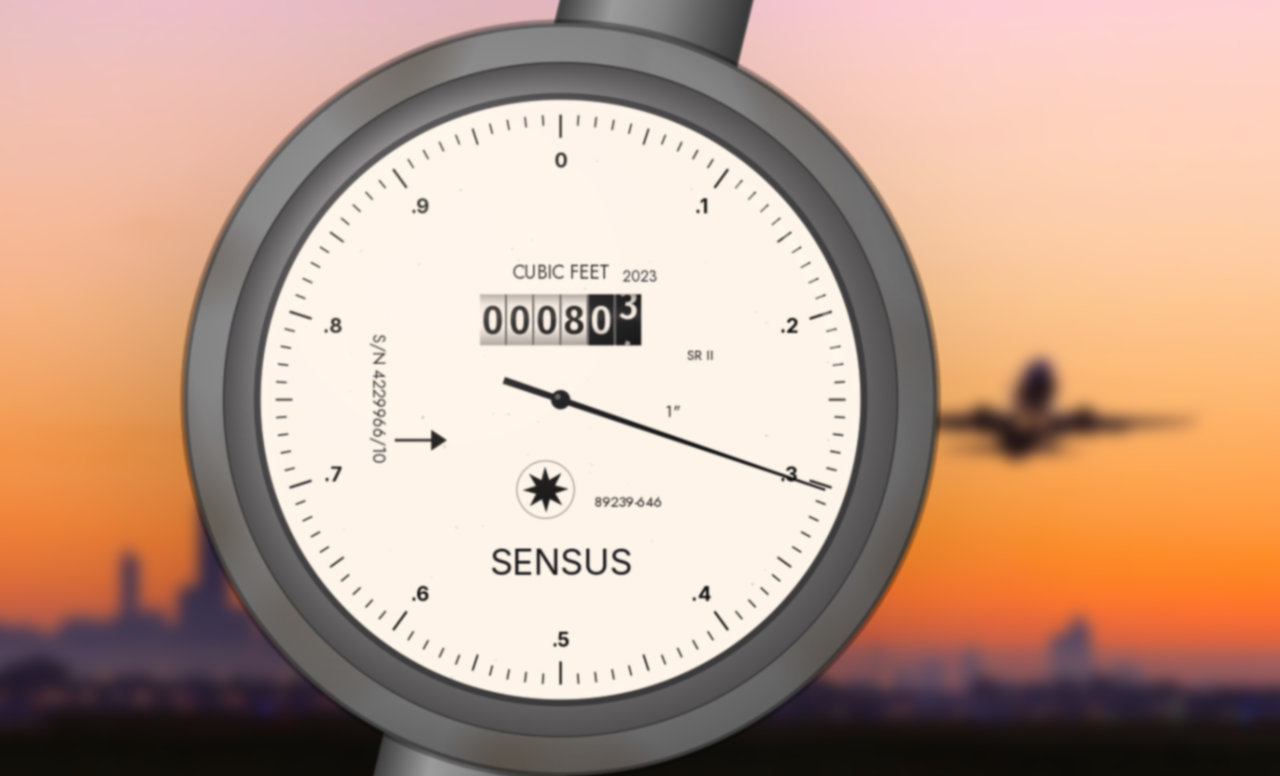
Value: 803.30 ft³
